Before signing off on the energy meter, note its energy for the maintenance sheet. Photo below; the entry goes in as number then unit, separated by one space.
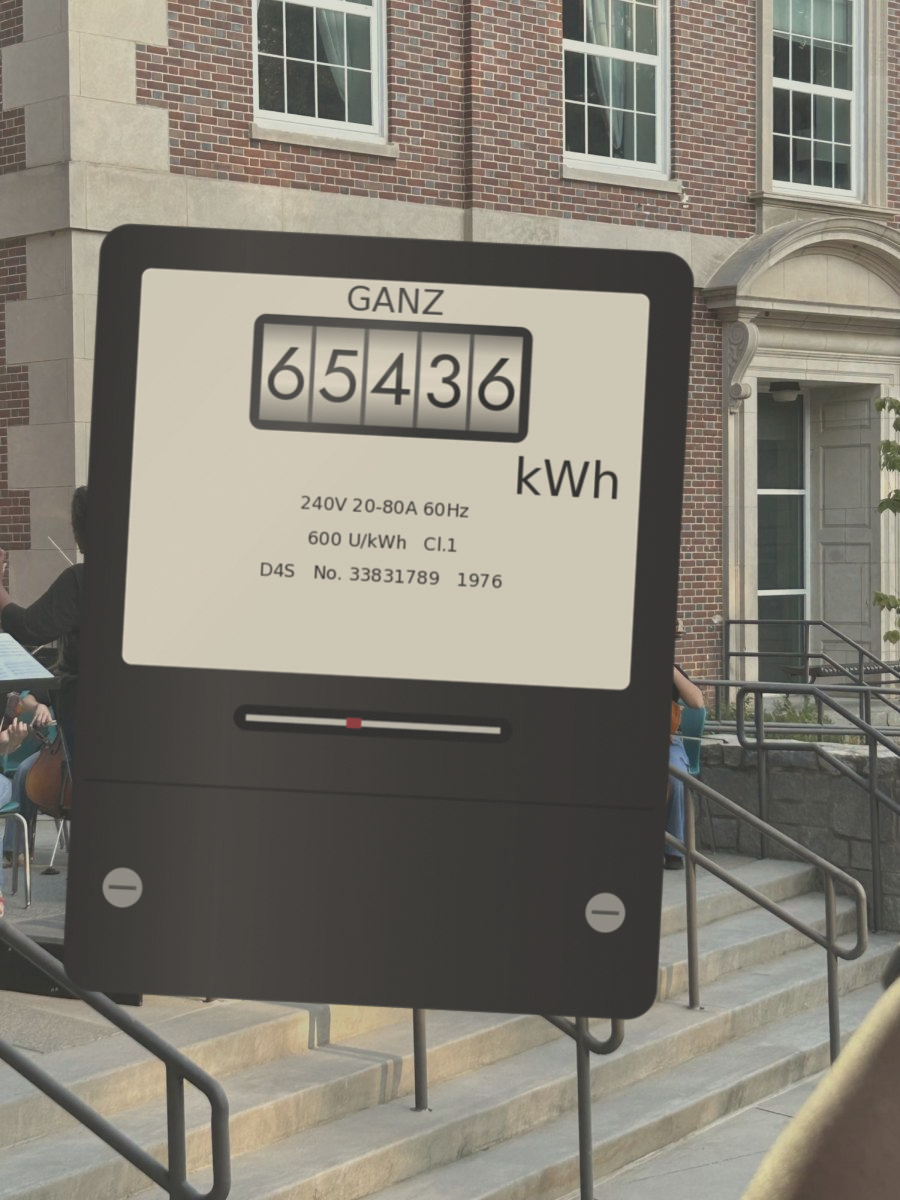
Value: 65436 kWh
